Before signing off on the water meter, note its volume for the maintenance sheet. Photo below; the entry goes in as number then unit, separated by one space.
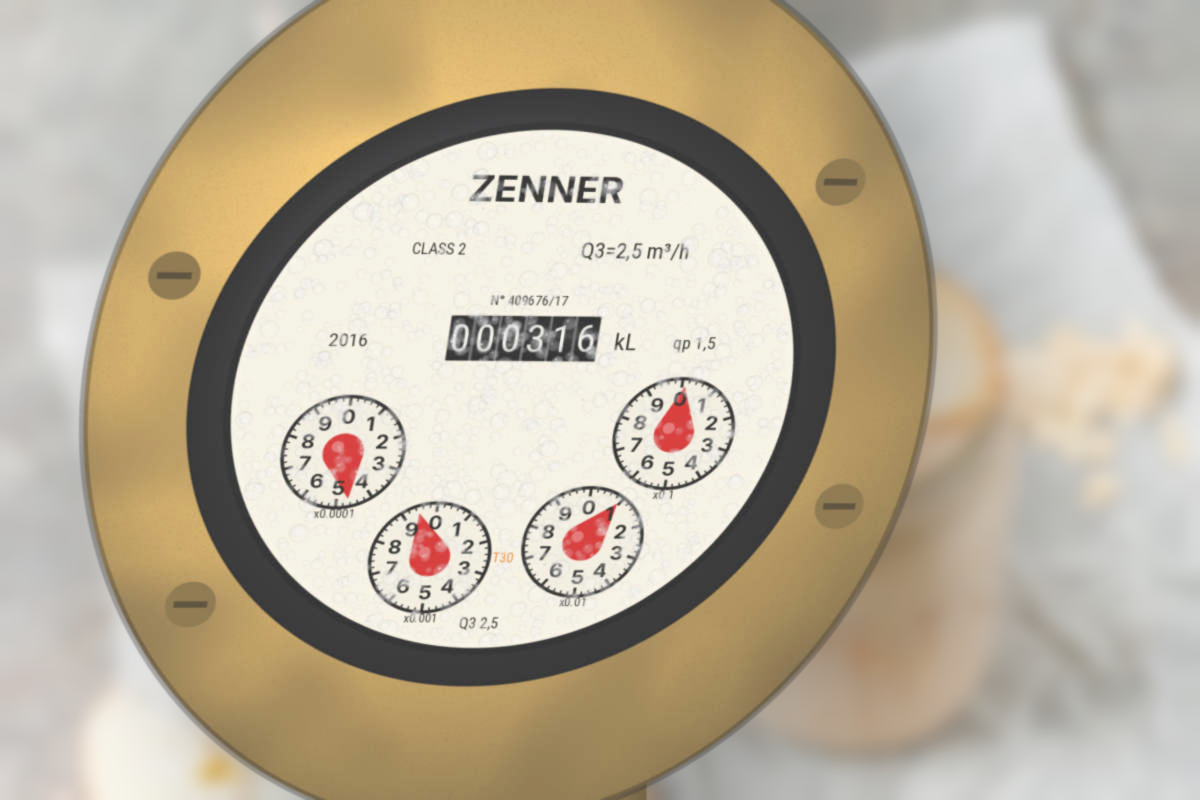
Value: 316.0094 kL
